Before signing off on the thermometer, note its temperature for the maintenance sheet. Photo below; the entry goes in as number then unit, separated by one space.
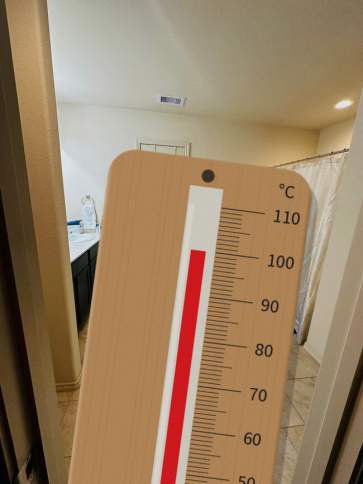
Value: 100 °C
